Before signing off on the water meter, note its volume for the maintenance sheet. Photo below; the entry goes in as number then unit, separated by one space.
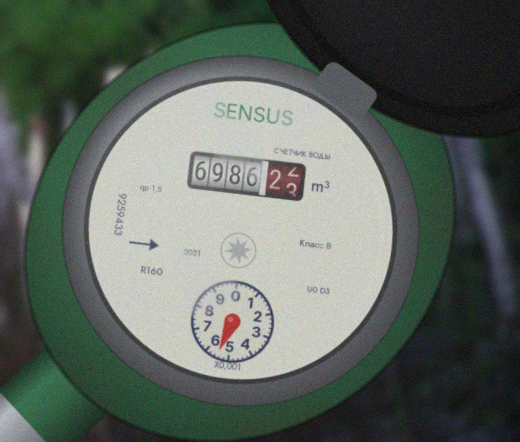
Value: 6986.225 m³
